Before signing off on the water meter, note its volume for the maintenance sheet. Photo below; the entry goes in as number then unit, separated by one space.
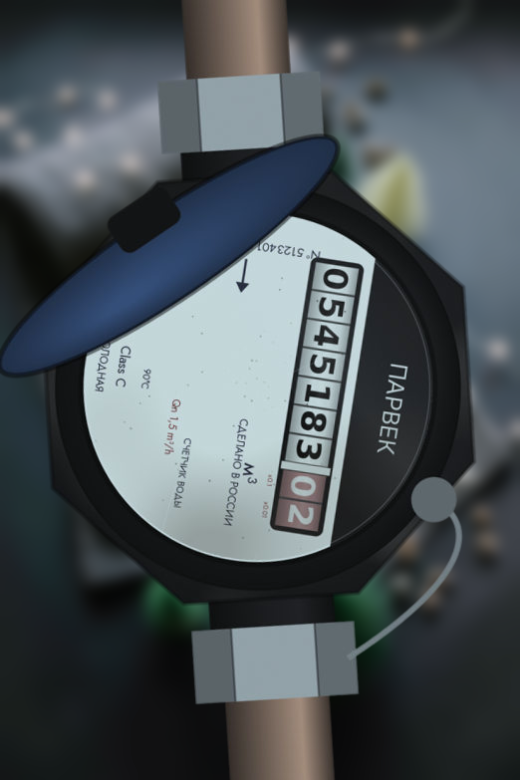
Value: 545183.02 m³
